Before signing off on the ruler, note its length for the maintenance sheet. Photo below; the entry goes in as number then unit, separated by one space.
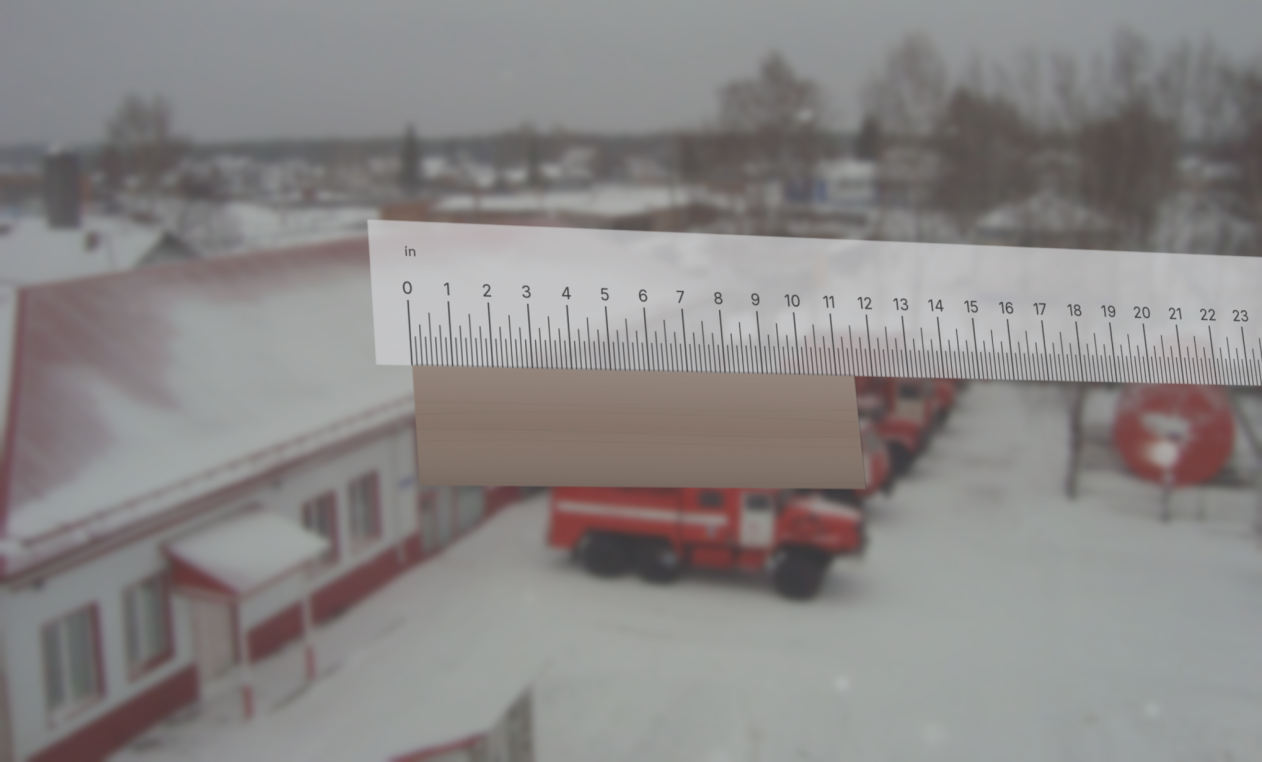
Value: 11.5 in
